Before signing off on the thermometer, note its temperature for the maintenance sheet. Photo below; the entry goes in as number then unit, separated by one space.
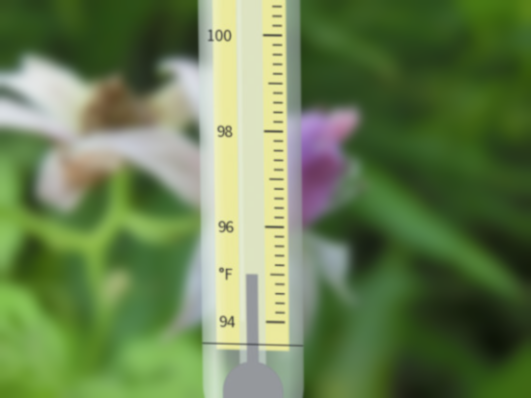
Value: 95 °F
